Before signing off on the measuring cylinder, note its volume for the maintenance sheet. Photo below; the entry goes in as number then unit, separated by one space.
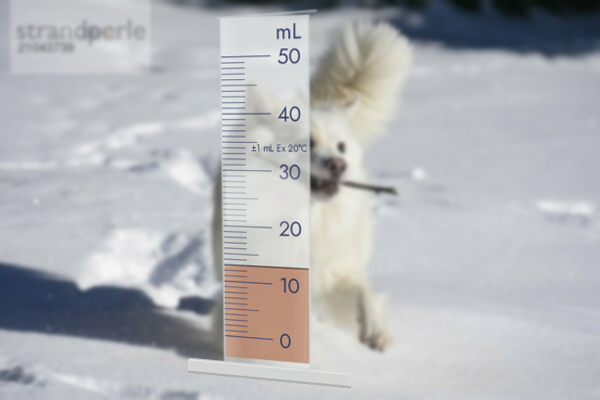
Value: 13 mL
